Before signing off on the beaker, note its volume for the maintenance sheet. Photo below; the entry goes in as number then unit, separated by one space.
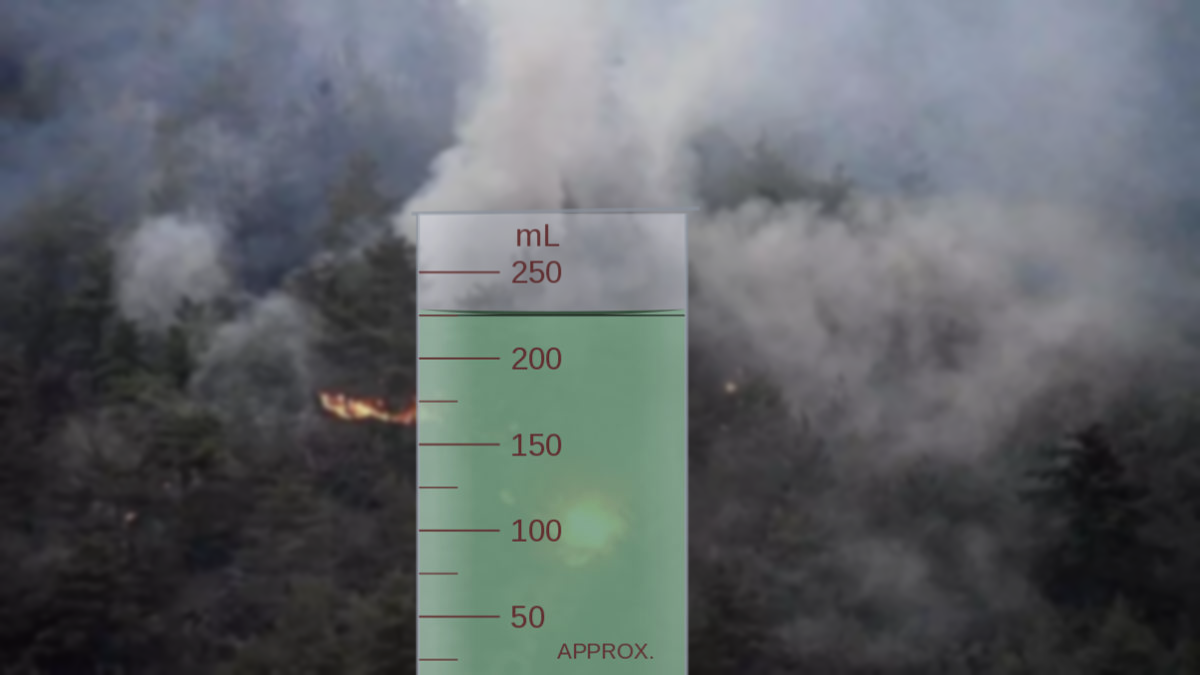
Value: 225 mL
